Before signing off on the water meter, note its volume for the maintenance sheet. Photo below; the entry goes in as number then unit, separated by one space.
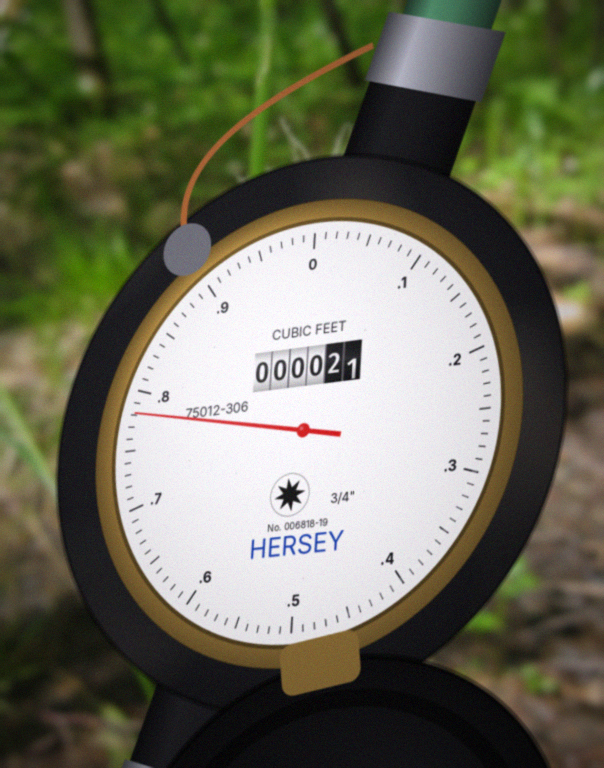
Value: 20.78 ft³
